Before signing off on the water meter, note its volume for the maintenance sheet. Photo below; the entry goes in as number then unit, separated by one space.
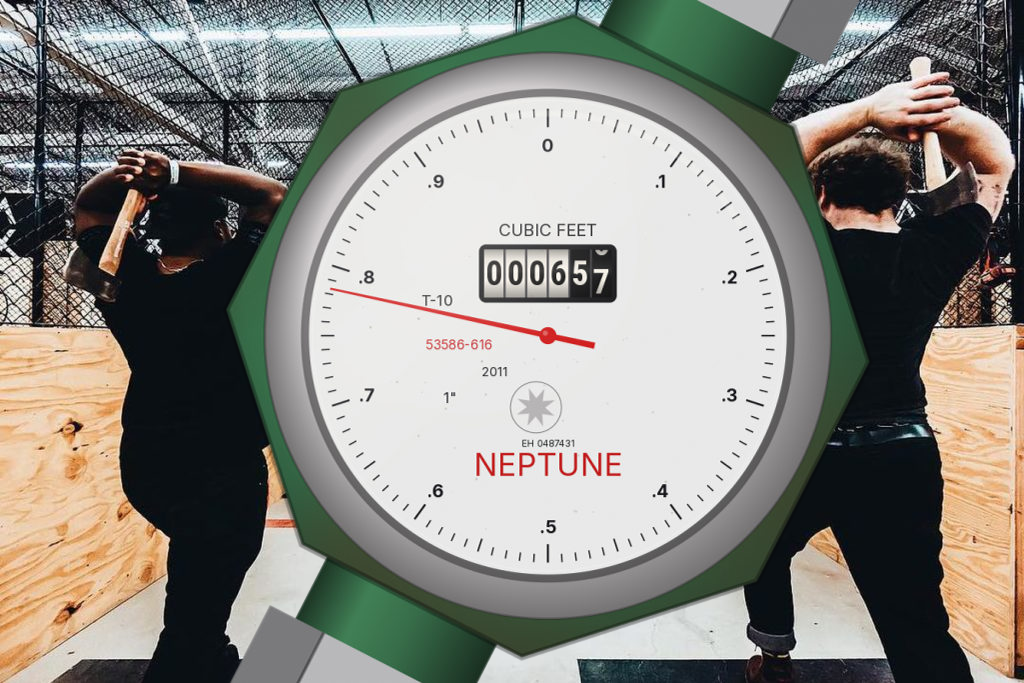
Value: 656.78 ft³
